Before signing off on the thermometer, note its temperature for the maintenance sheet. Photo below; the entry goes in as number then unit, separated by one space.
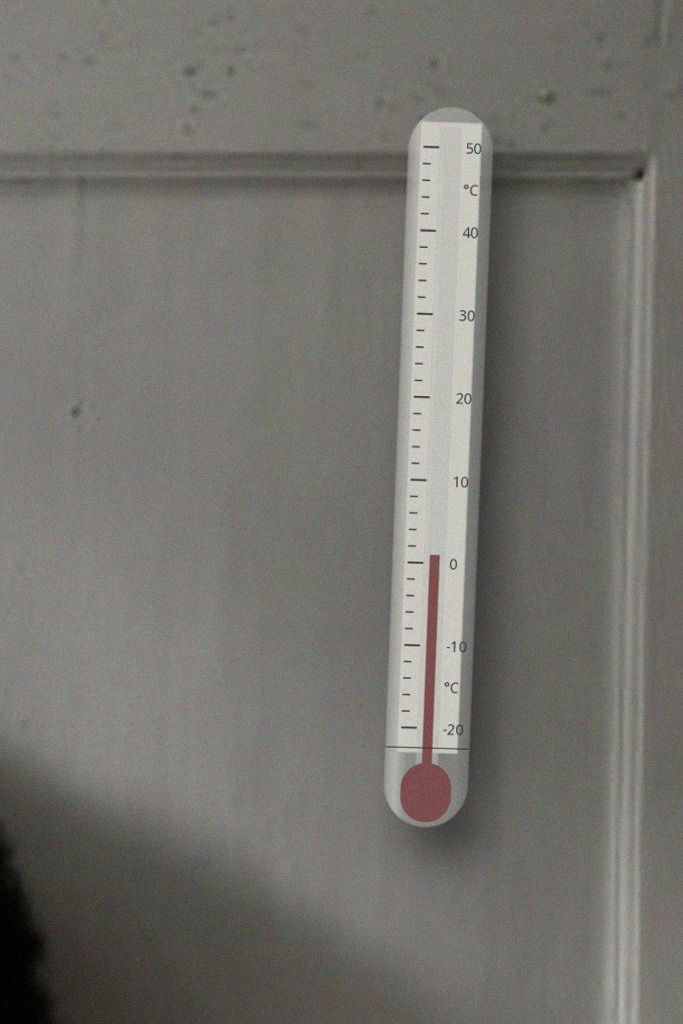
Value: 1 °C
